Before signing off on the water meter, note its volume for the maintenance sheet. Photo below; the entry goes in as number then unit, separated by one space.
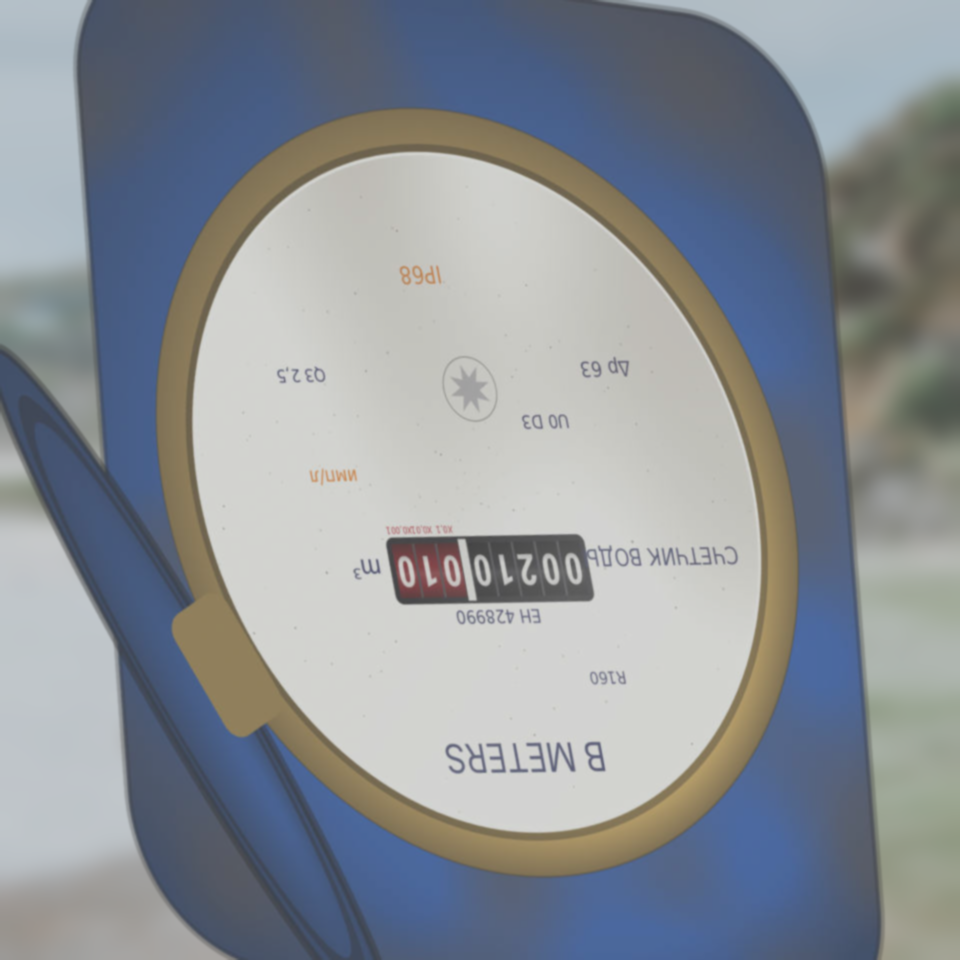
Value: 210.010 m³
